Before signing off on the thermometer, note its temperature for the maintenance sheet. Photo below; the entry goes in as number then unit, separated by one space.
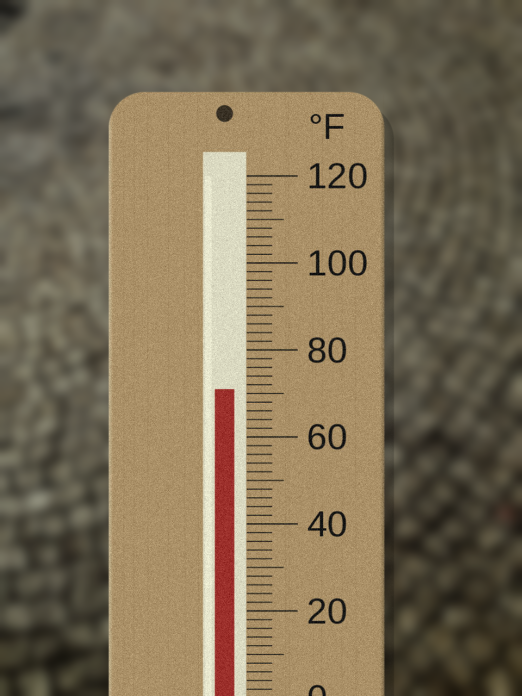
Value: 71 °F
